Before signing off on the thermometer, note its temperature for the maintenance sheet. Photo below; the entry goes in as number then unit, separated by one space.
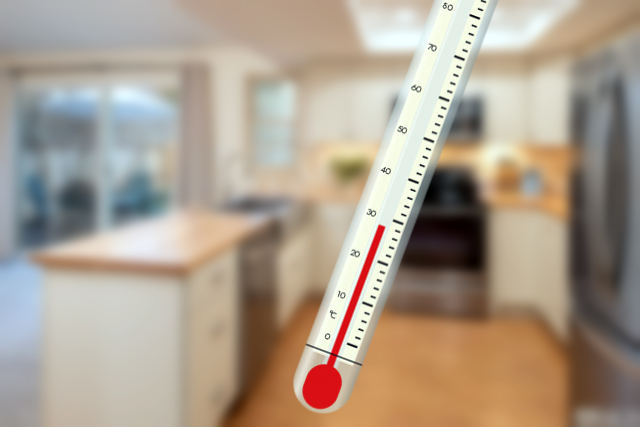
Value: 28 °C
